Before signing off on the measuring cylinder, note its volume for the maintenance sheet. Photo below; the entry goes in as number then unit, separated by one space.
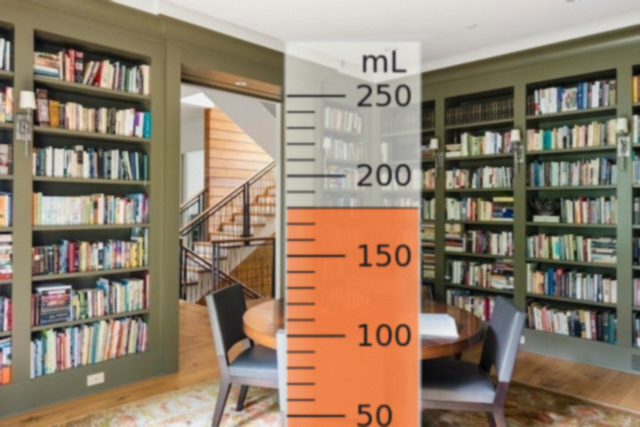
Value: 180 mL
